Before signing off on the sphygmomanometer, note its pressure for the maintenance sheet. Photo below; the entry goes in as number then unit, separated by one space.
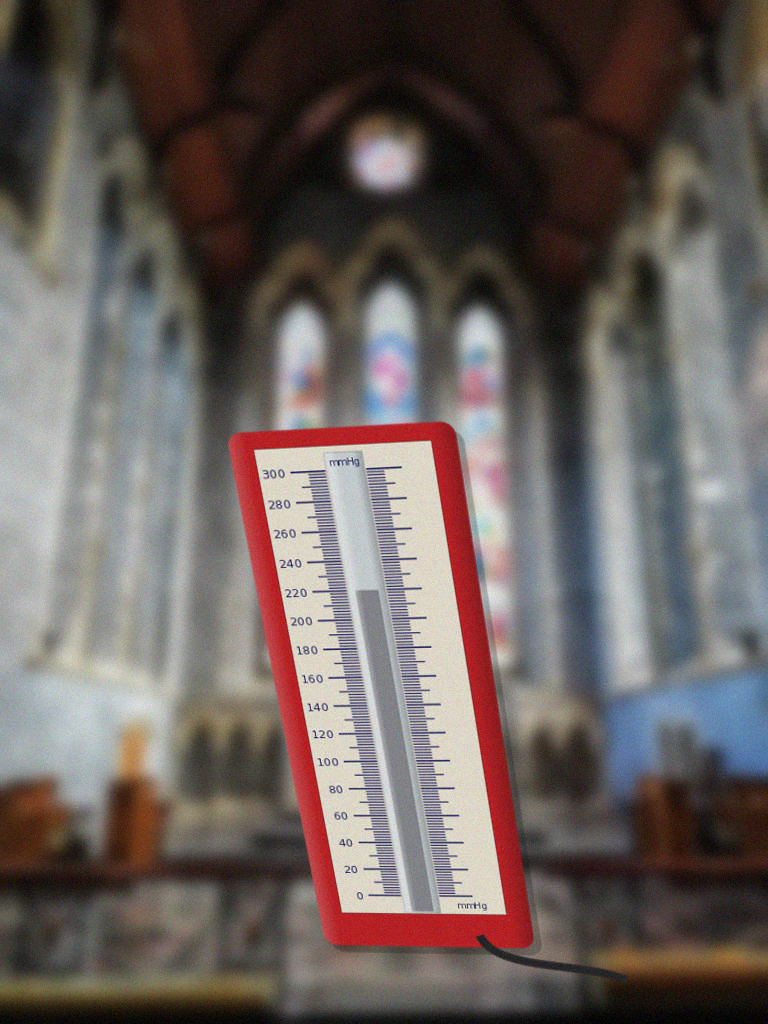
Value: 220 mmHg
